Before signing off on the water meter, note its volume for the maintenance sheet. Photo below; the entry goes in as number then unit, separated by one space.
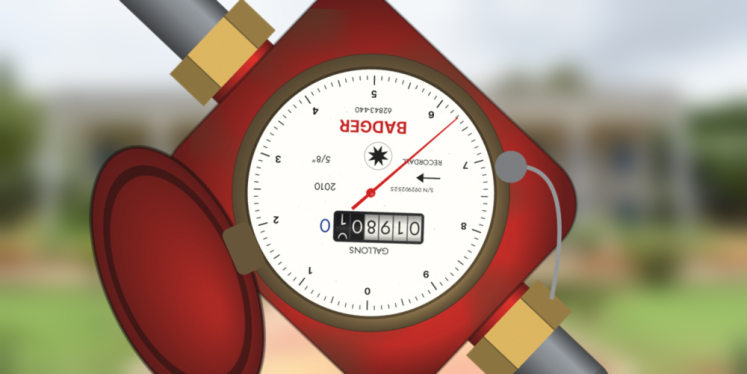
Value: 198006.3 gal
